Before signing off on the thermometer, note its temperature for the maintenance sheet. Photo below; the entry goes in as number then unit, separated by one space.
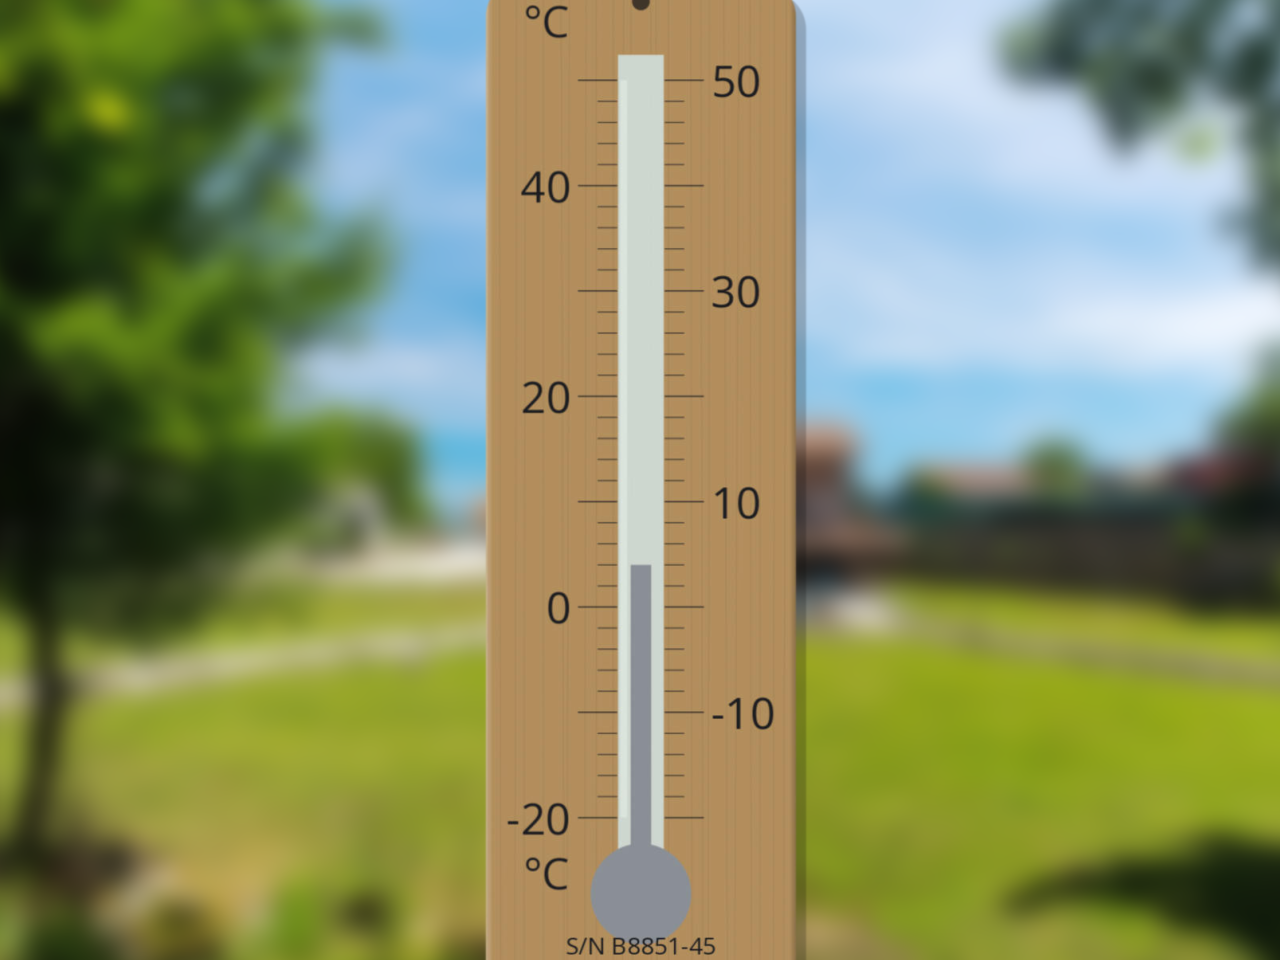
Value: 4 °C
